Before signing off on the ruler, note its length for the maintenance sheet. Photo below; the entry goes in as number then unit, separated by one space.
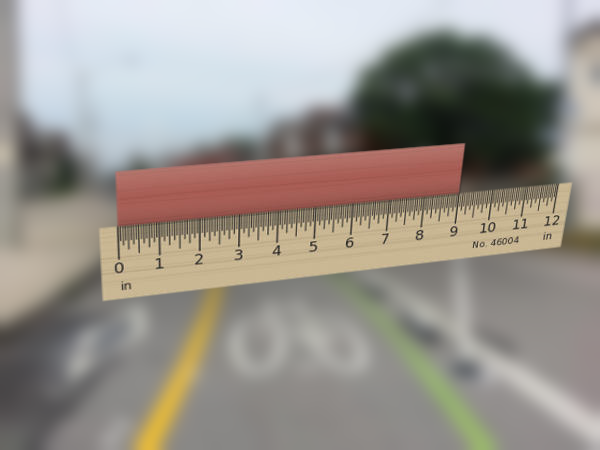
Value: 9 in
